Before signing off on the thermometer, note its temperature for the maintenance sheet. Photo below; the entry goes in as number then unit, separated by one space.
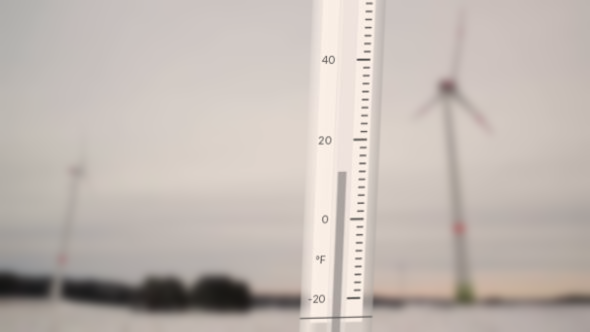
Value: 12 °F
